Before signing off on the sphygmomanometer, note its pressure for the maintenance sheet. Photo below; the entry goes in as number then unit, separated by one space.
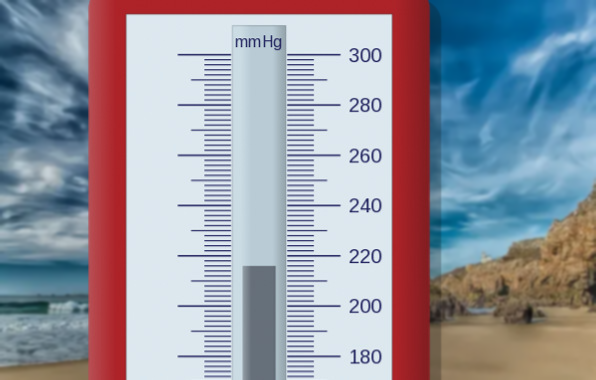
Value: 216 mmHg
